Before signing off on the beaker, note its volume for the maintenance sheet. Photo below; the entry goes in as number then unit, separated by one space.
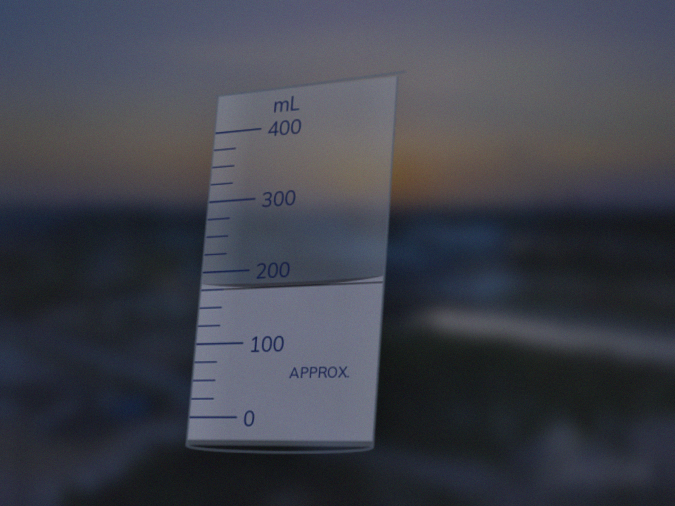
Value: 175 mL
